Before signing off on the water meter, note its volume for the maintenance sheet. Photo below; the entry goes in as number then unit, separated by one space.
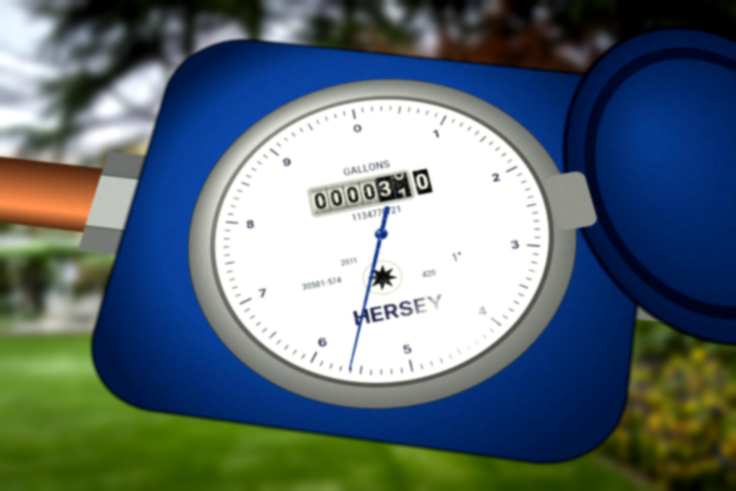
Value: 305.6 gal
